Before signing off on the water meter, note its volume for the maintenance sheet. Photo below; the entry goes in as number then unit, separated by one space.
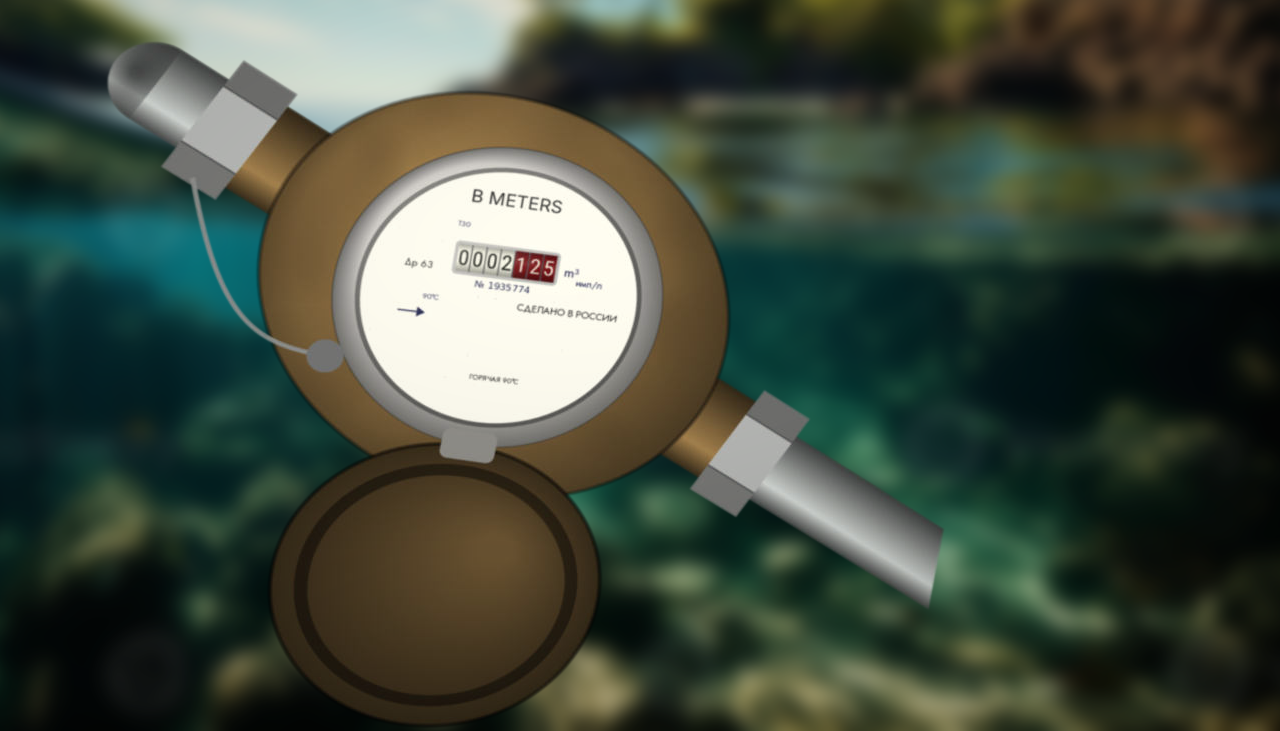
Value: 2.125 m³
